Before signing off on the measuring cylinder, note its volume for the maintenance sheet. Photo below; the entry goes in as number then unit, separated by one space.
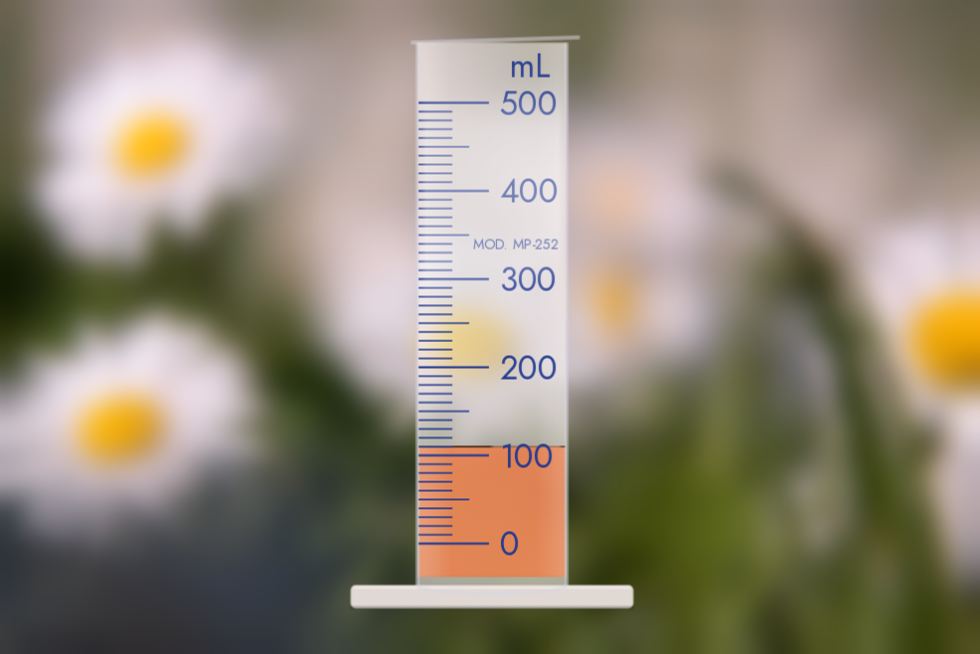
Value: 110 mL
